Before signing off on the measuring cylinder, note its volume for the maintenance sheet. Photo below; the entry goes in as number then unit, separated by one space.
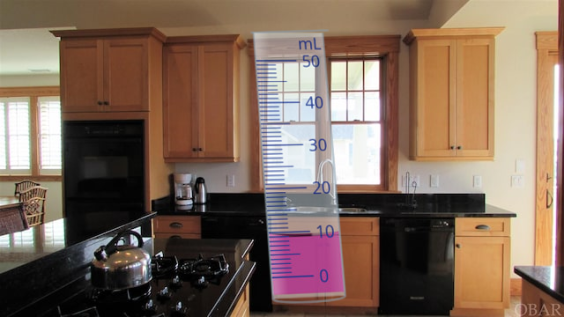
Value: 9 mL
